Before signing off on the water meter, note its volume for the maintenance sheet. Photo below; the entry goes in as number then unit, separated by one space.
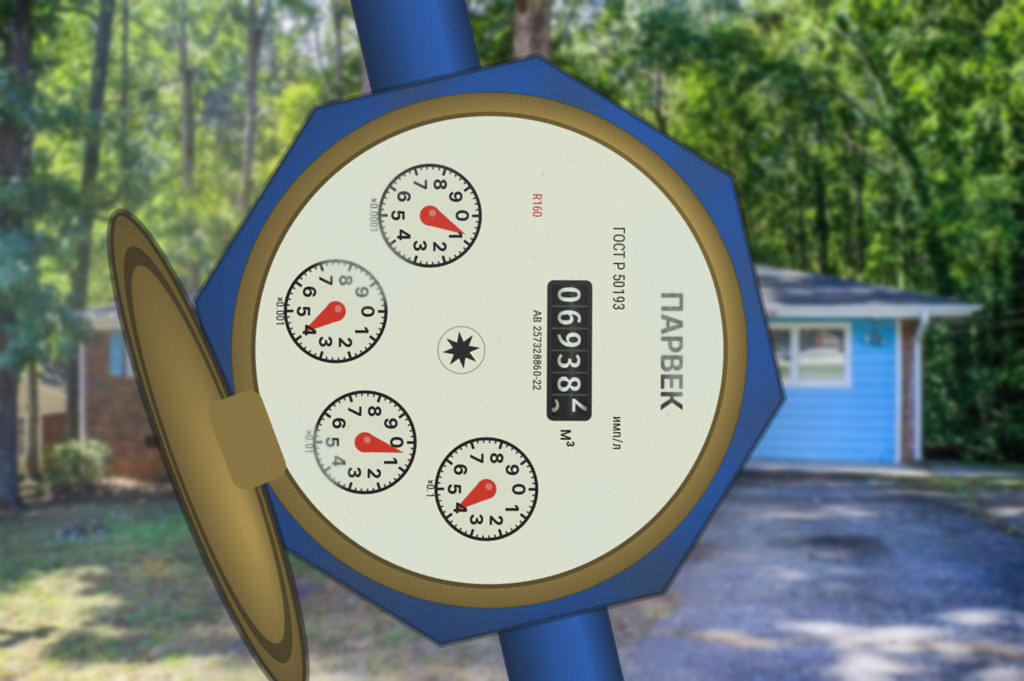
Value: 69382.4040 m³
